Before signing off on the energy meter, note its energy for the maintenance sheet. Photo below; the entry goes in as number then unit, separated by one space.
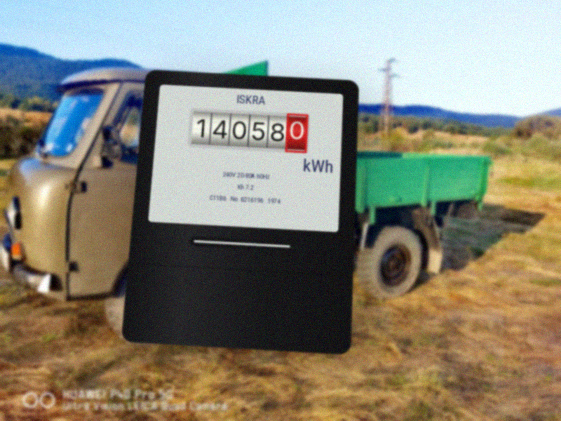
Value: 14058.0 kWh
